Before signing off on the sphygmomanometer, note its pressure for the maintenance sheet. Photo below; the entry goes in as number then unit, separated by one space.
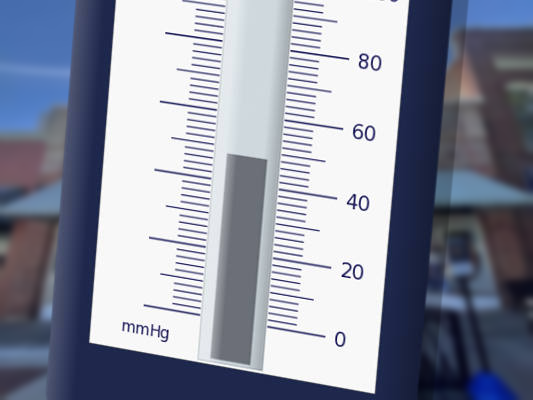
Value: 48 mmHg
